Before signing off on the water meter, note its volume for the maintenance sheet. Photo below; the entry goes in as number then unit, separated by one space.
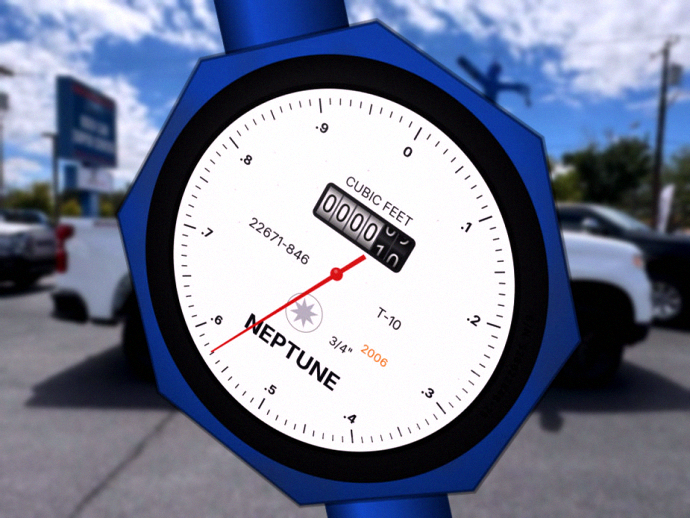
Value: 9.57 ft³
